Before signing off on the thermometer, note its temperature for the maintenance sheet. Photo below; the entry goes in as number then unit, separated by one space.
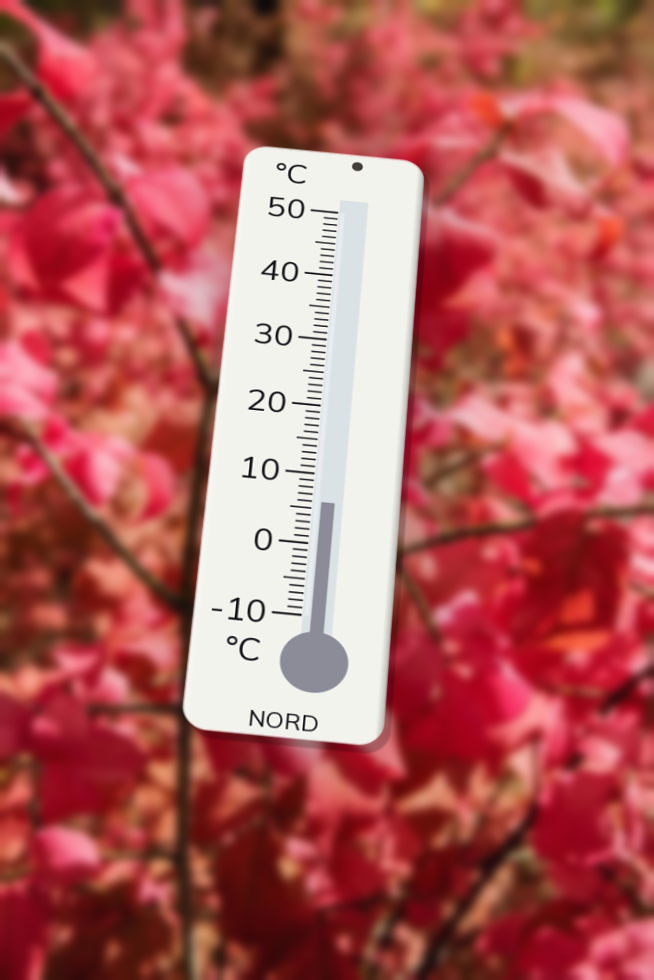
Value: 6 °C
